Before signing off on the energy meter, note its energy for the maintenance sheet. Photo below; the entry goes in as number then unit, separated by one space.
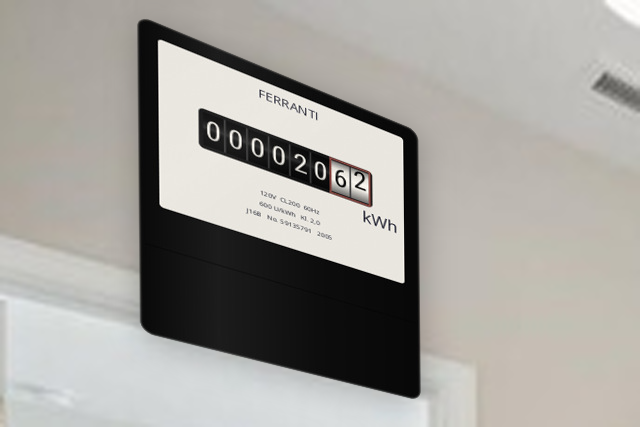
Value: 20.62 kWh
